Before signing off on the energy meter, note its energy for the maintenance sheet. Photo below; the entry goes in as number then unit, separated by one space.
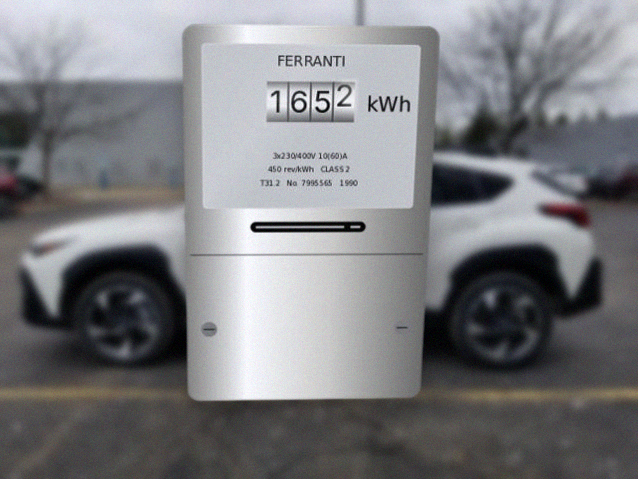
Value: 1652 kWh
